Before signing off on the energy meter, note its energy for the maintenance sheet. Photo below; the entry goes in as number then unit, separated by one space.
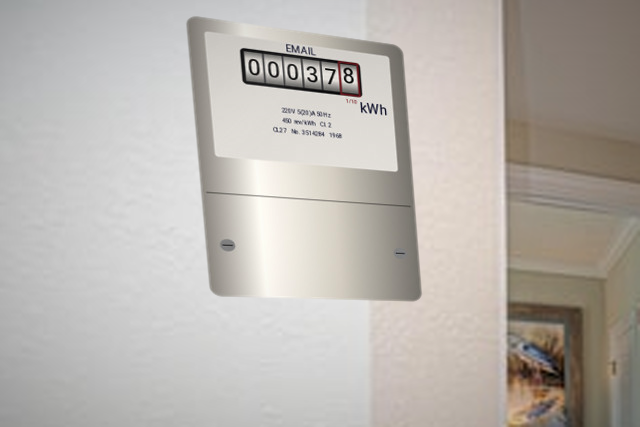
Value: 37.8 kWh
